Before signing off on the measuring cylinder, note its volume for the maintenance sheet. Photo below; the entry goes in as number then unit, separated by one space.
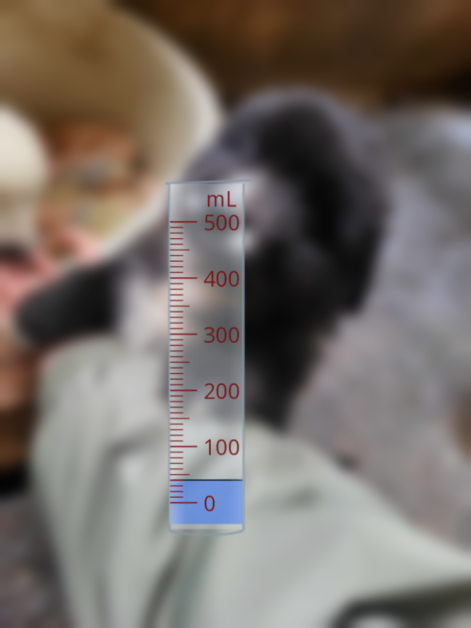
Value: 40 mL
